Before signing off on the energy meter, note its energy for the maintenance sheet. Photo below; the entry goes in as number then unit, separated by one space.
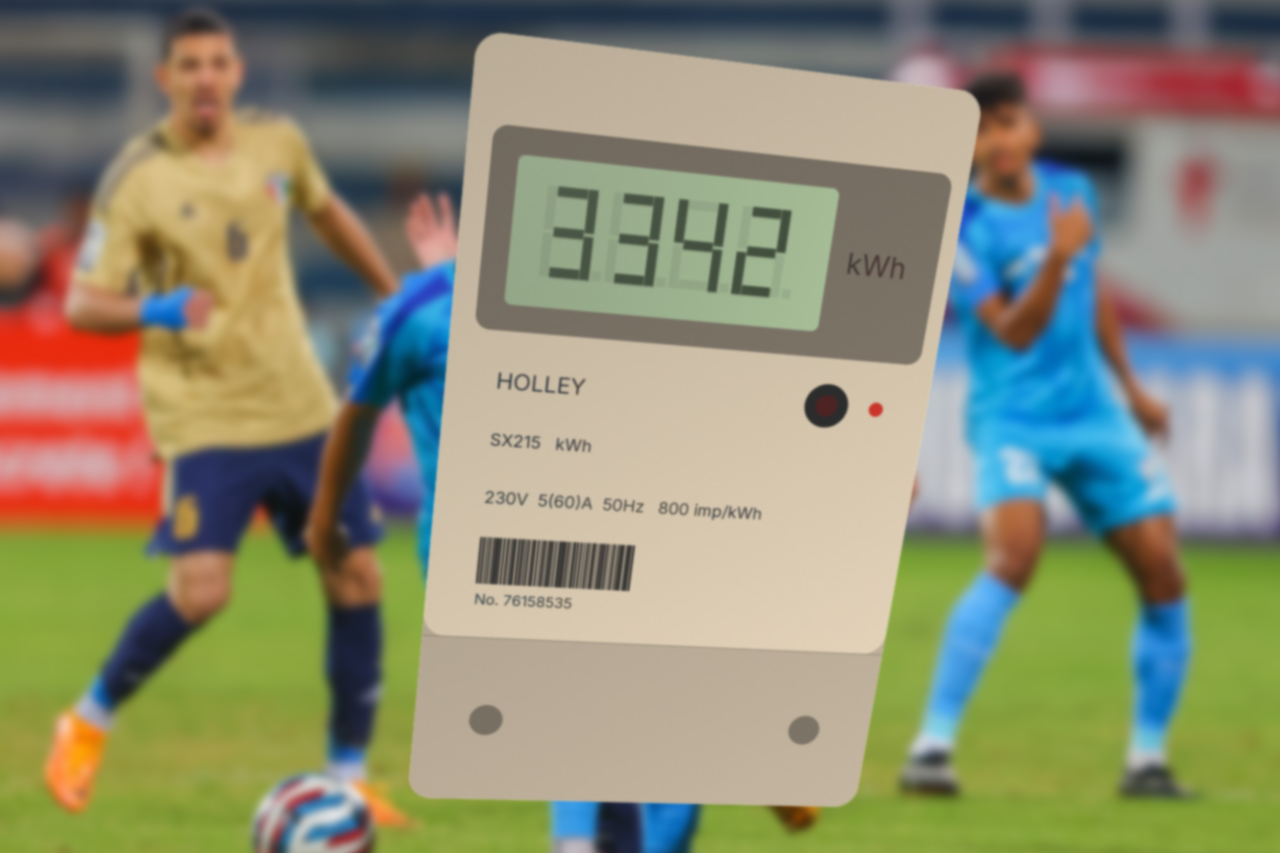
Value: 3342 kWh
